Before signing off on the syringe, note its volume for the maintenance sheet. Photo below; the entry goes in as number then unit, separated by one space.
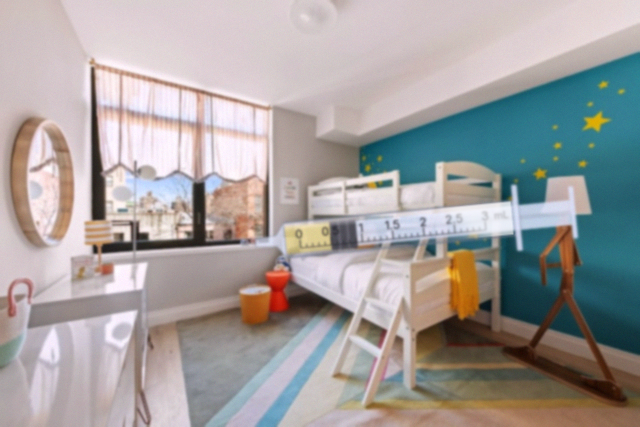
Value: 0.5 mL
